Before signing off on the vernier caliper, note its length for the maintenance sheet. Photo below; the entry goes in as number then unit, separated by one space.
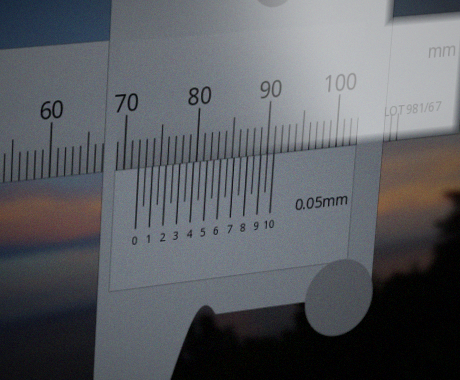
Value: 72.0 mm
